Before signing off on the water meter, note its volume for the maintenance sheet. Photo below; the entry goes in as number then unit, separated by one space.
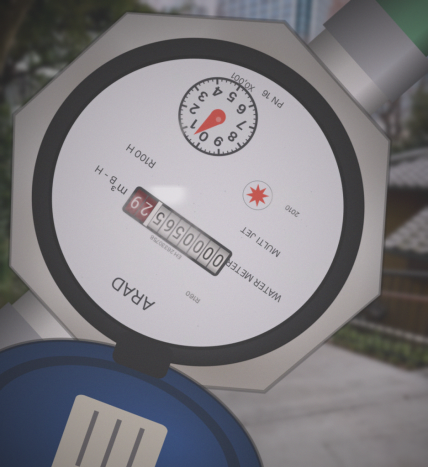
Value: 565.290 m³
